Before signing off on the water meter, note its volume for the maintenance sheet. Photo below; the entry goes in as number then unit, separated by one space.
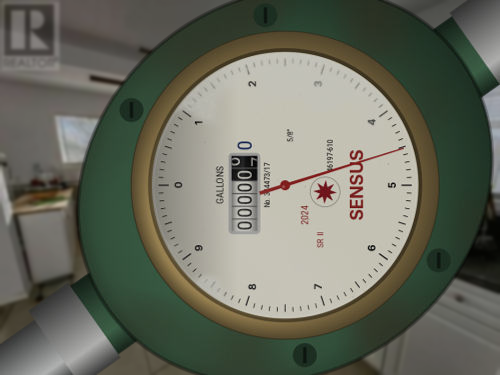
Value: 64.5 gal
